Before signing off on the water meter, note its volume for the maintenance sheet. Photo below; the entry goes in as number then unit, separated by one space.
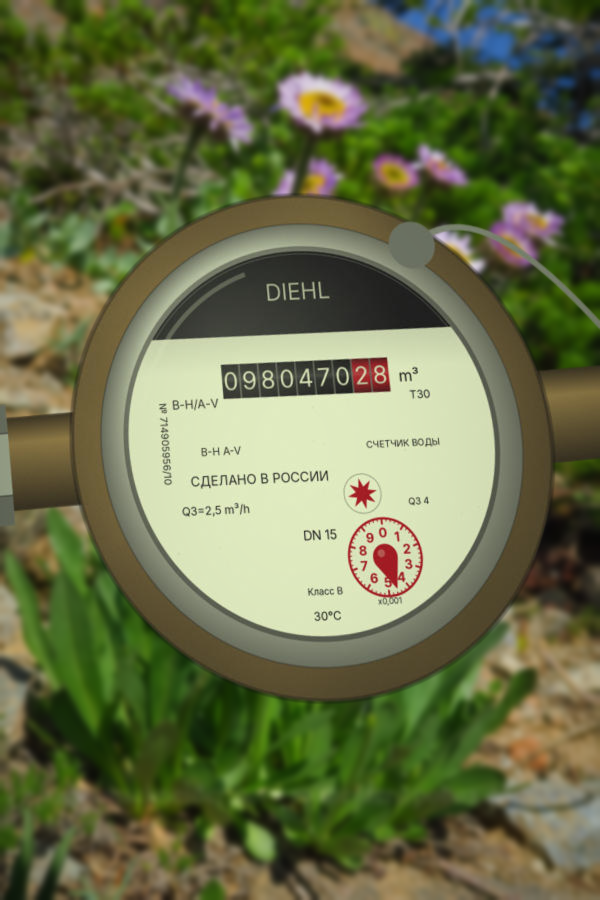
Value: 980470.284 m³
